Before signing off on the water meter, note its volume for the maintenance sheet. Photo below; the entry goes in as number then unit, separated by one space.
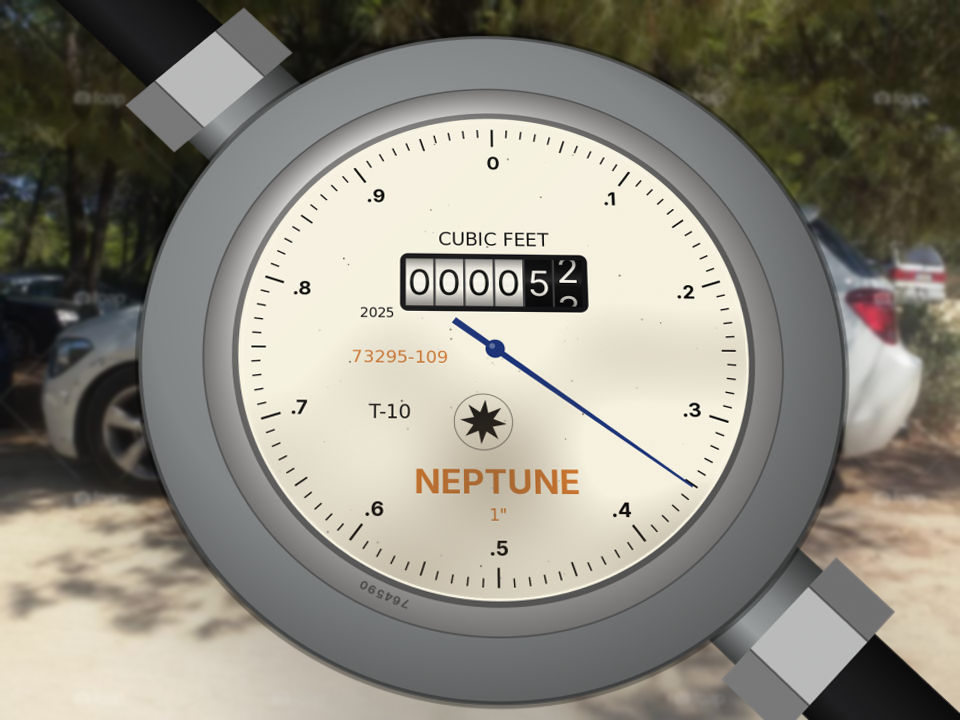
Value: 52.35 ft³
